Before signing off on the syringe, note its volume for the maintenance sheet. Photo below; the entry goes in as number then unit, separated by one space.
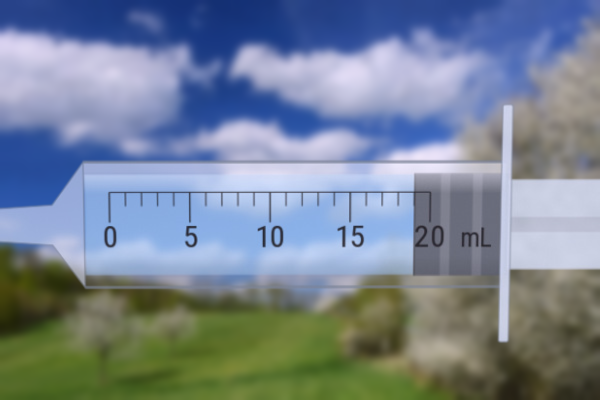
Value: 19 mL
